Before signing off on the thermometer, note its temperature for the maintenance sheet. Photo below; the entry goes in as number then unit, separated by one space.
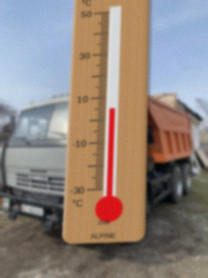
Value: 5 °C
